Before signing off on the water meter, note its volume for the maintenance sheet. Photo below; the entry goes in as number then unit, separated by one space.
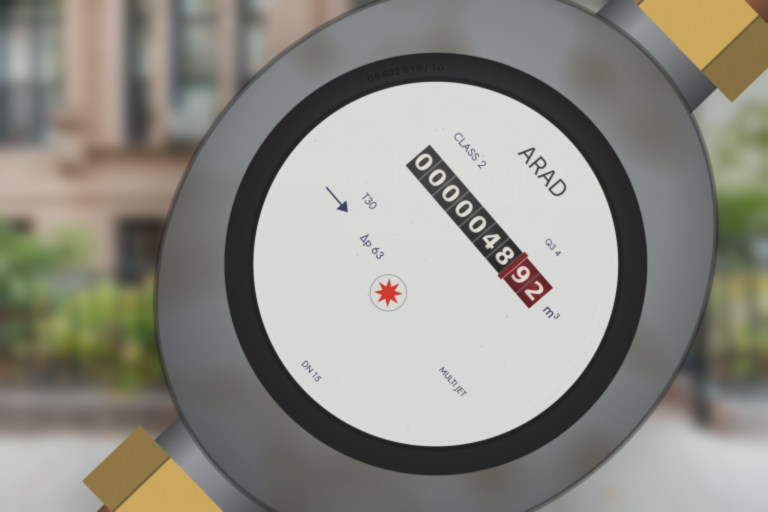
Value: 48.92 m³
